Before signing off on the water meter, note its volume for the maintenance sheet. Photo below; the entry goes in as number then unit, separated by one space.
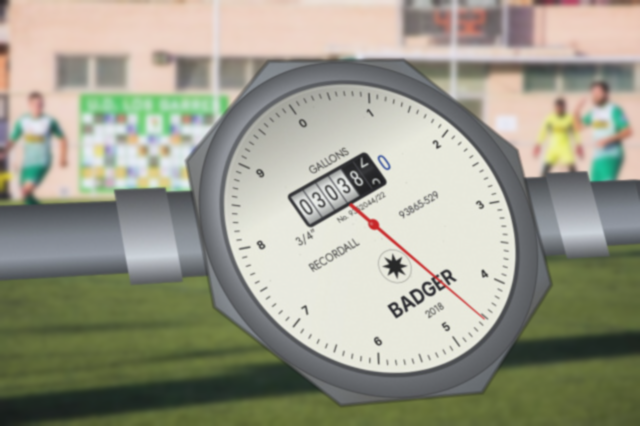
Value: 303824.5 gal
